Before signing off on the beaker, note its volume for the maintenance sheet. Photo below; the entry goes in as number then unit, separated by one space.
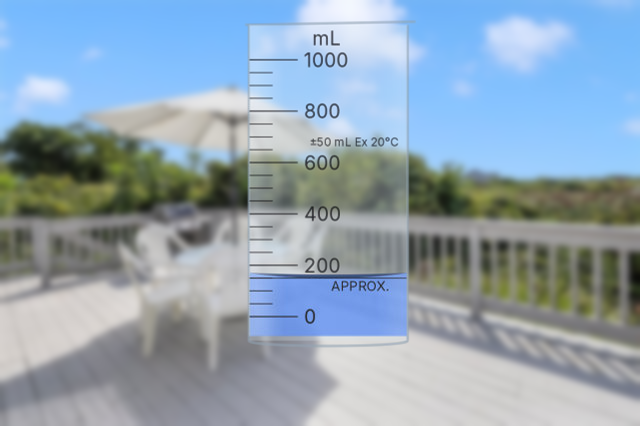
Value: 150 mL
